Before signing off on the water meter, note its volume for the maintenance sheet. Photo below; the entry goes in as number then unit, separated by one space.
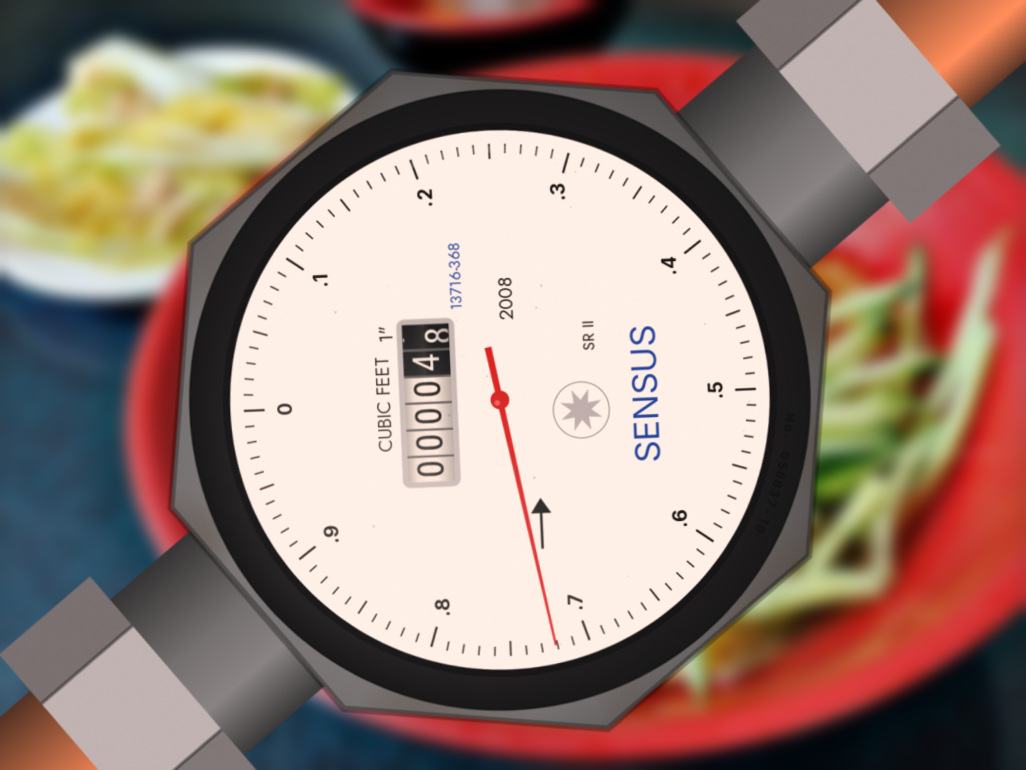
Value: 47.72 ft³
